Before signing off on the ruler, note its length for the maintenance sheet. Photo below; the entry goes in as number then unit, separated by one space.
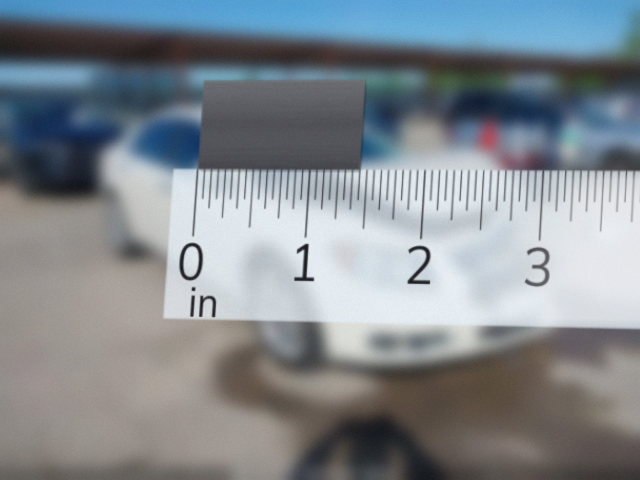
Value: 1.4375 in
